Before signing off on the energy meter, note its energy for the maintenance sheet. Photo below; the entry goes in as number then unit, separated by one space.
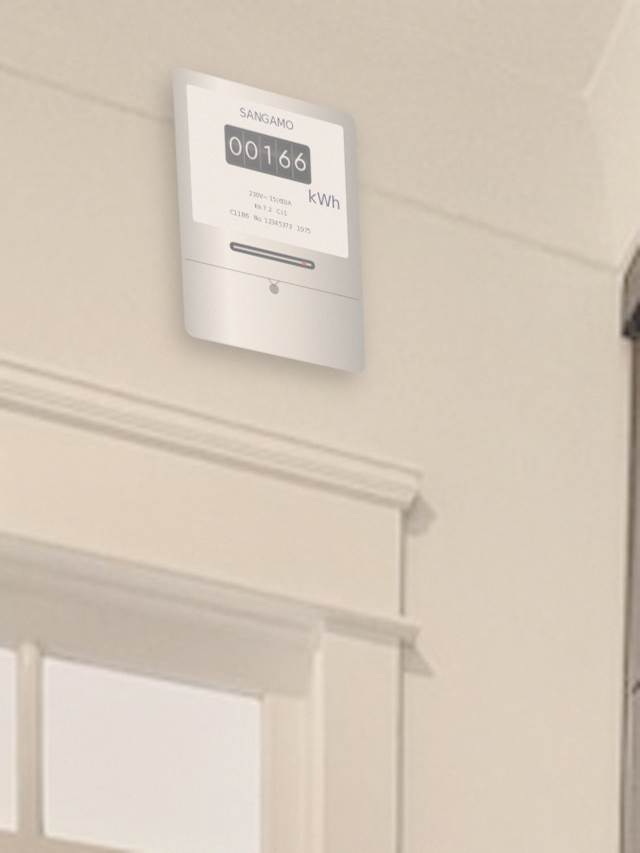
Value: 166 kWh
